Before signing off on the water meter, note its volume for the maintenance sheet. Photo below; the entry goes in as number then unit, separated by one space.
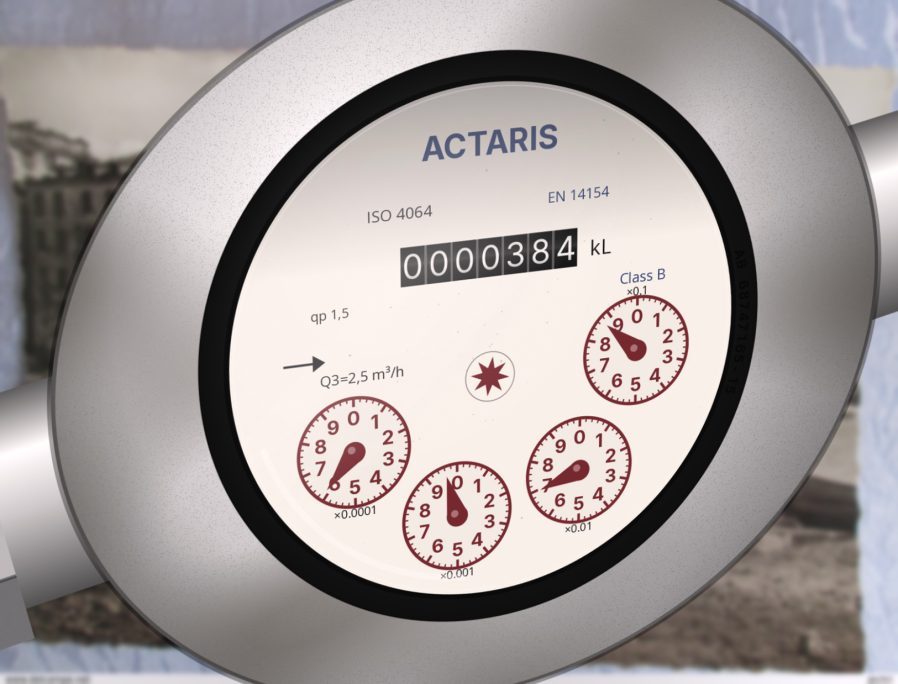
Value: 384.8696 kL
